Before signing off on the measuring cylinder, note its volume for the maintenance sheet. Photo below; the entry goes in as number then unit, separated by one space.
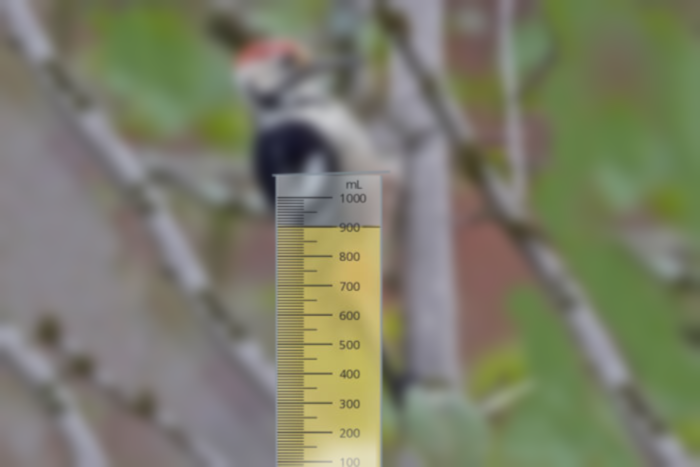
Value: 900 mL
